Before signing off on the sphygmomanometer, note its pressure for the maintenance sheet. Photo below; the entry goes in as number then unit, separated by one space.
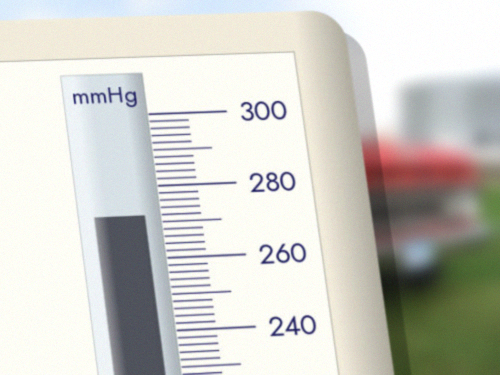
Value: 272 mmHg
